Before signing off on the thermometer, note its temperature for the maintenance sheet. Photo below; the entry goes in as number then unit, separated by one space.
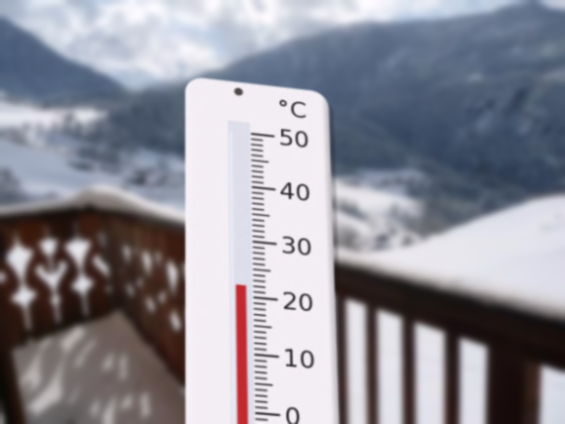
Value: 22 °C
